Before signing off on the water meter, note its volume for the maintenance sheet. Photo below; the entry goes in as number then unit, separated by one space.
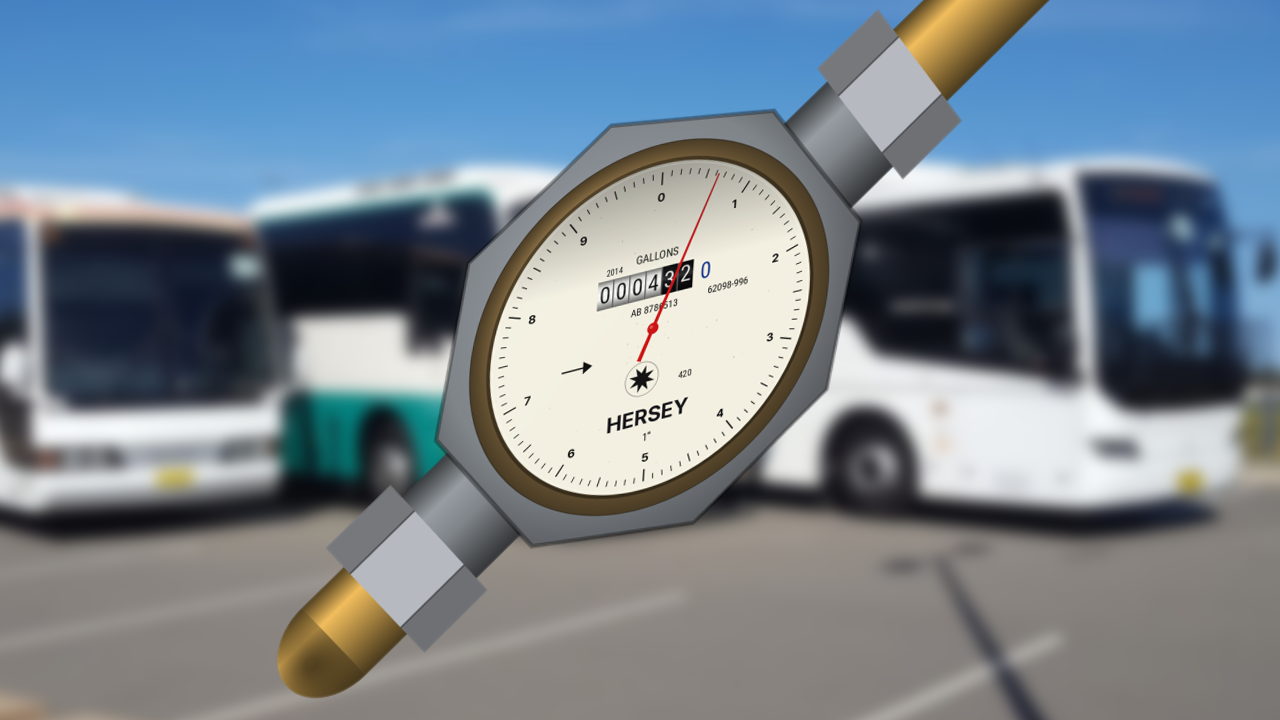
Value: 4320.6 gal
